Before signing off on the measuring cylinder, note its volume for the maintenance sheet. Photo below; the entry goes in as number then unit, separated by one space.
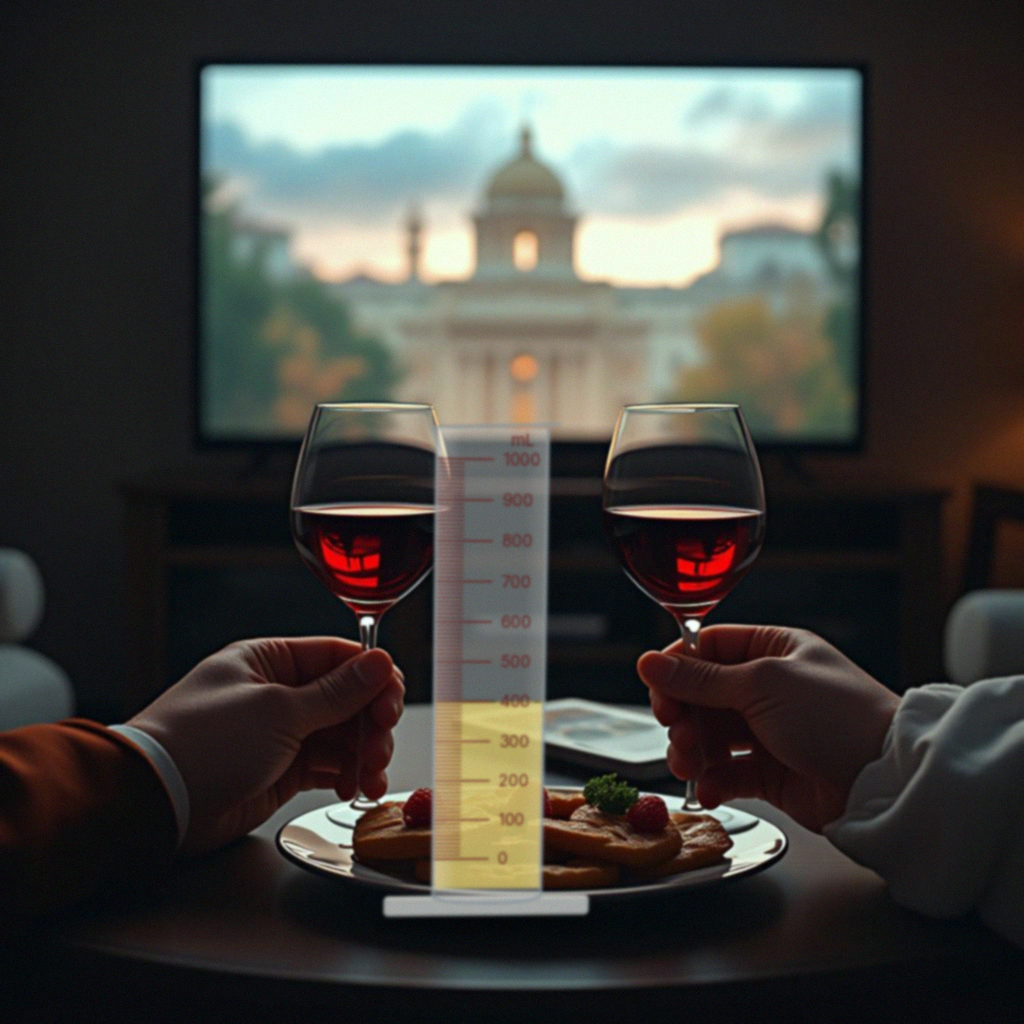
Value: 400 mL
